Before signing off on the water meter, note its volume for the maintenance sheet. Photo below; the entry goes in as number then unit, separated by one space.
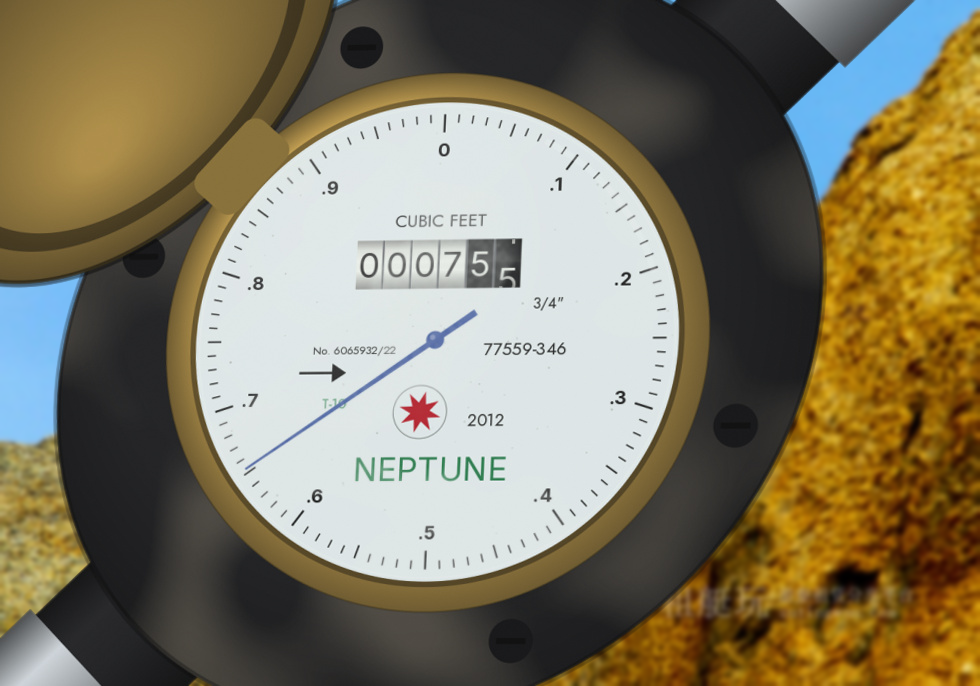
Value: 754.65 ft³
